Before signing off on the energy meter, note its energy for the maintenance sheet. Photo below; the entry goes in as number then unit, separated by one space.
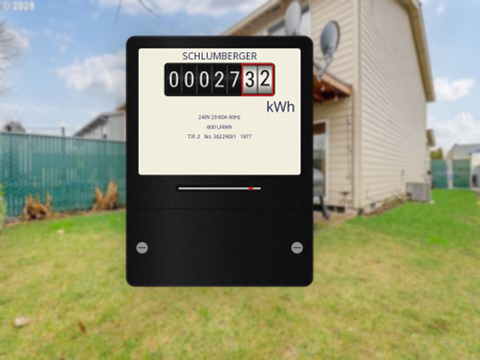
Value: 27.32 kWh
